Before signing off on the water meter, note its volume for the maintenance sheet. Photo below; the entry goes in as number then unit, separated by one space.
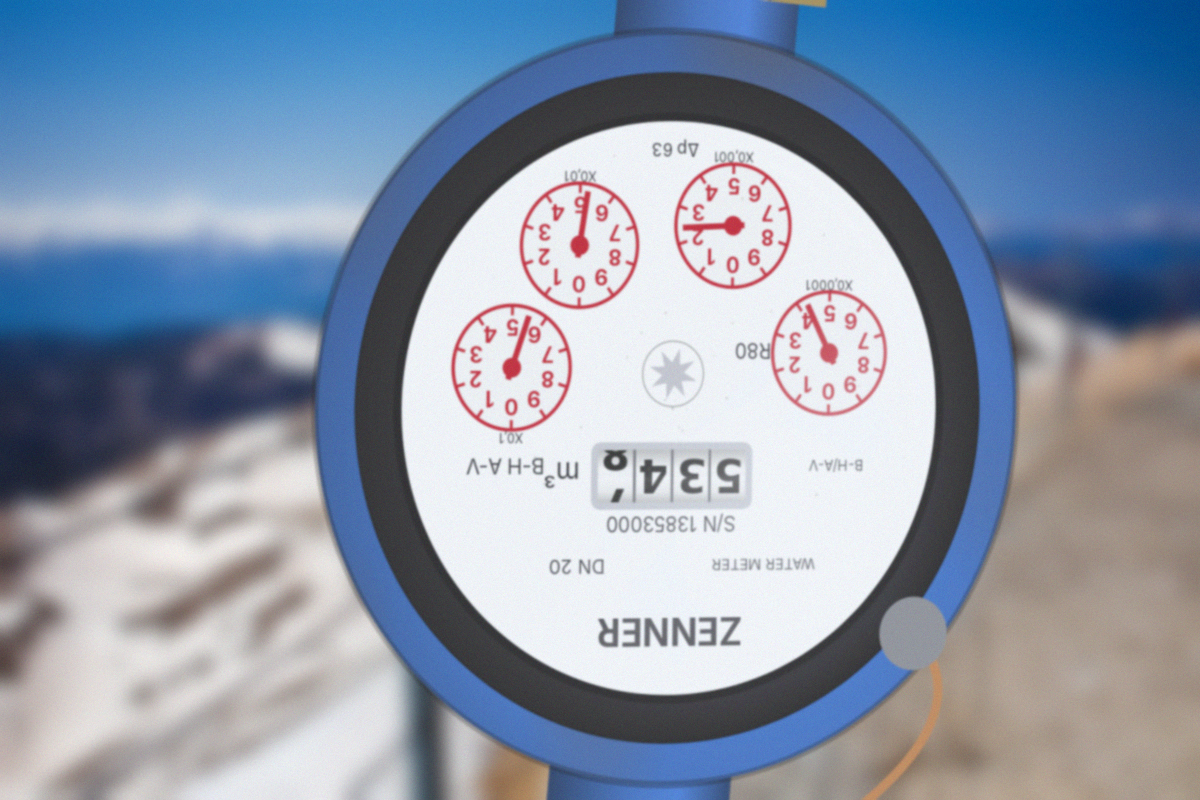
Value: 5347.5524 m³
